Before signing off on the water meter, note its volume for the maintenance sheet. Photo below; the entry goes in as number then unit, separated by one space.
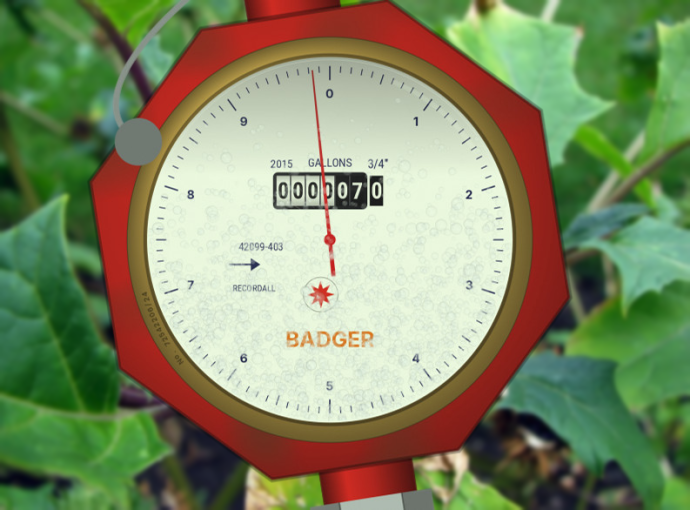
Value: 69.8 gal
